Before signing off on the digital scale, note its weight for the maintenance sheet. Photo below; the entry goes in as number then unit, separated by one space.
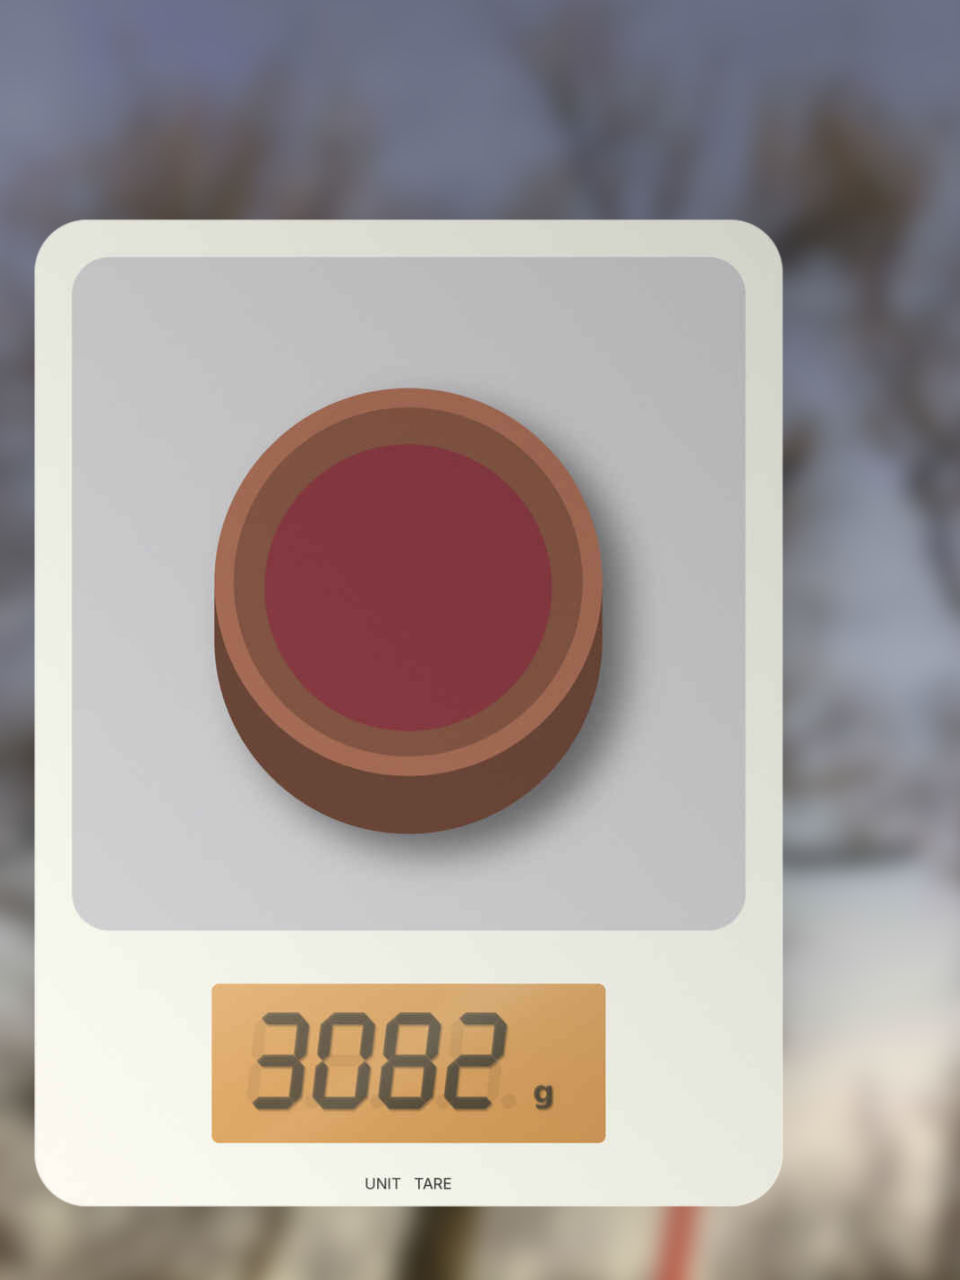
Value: 3082 g
